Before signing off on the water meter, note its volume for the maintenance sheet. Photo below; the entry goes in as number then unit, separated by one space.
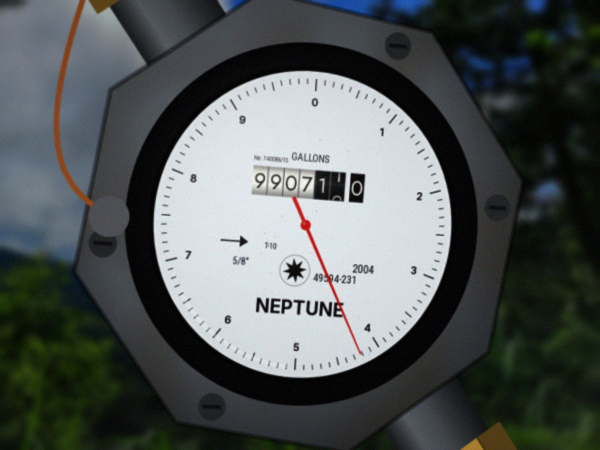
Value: 9907114.2 gal
